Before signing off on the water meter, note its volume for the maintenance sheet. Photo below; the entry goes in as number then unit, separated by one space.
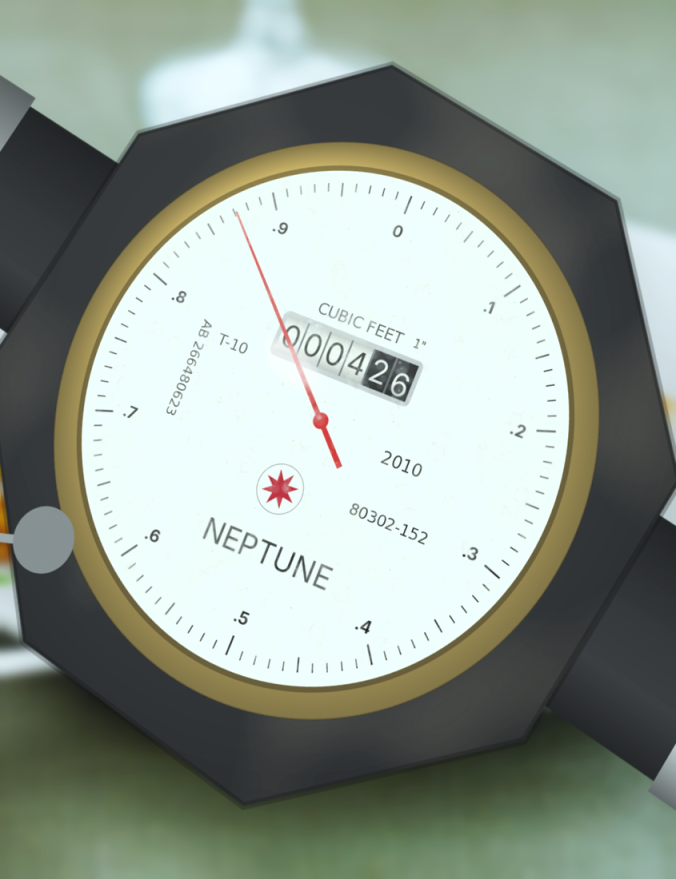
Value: 425.87 ft³
